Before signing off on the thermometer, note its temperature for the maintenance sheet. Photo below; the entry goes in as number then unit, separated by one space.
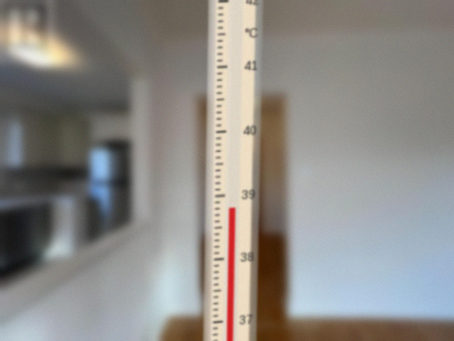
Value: 38.8 °C
